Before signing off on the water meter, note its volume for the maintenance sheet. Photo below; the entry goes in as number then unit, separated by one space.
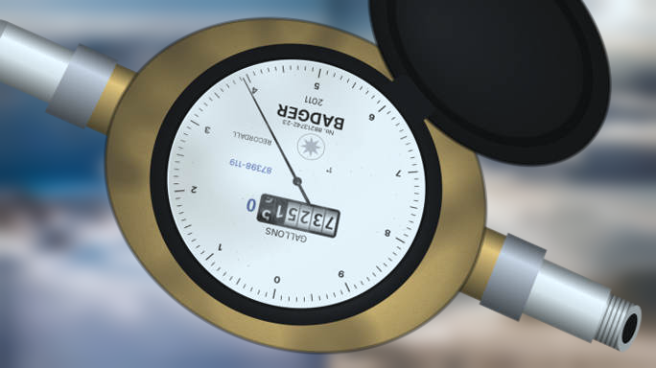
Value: 7325153.9 gal
